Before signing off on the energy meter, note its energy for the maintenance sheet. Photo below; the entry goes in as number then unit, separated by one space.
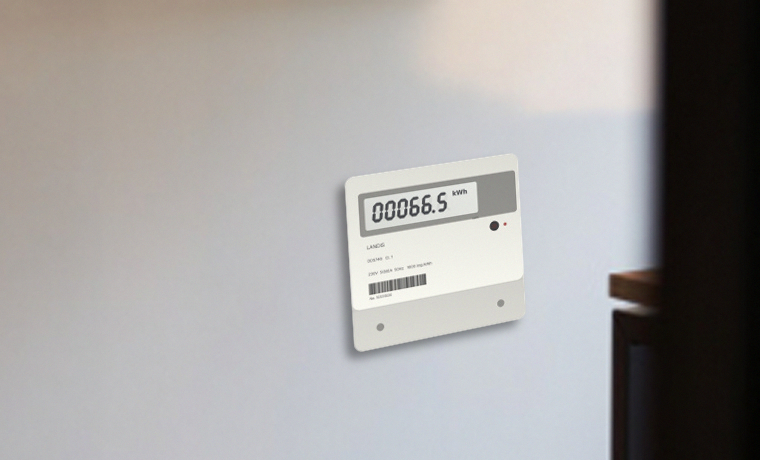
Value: 66.5 kWh
